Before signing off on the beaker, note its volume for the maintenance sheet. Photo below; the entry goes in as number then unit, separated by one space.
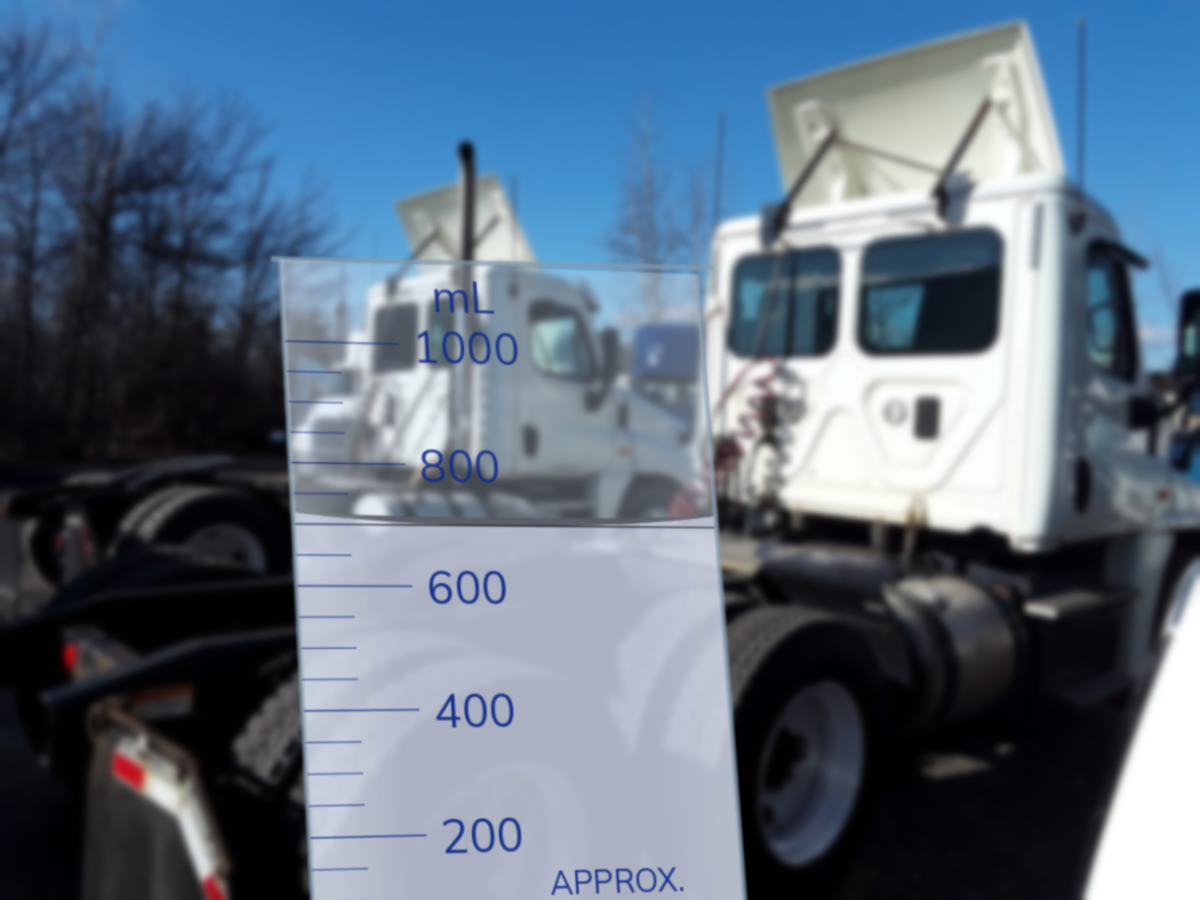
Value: 700 mL
